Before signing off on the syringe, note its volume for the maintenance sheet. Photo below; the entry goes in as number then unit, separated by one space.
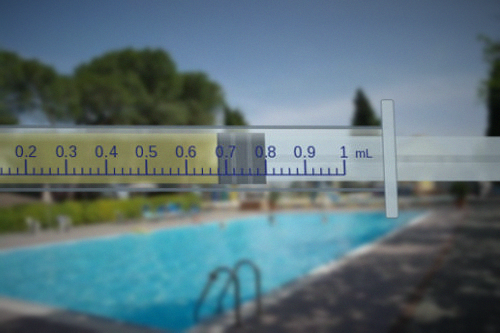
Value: 0.68 mL
